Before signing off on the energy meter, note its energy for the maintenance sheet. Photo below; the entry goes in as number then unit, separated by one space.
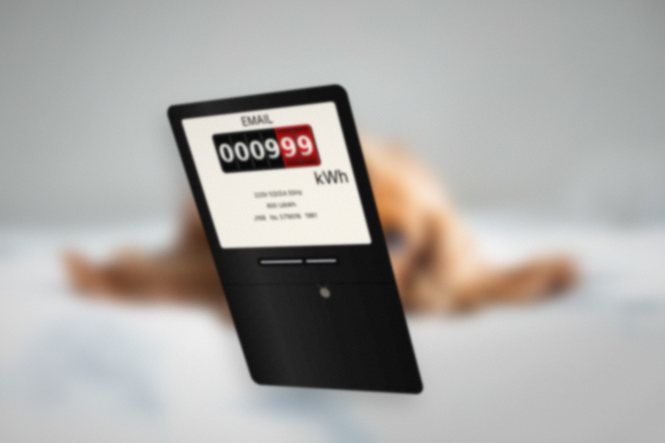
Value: 9.99 kWh
